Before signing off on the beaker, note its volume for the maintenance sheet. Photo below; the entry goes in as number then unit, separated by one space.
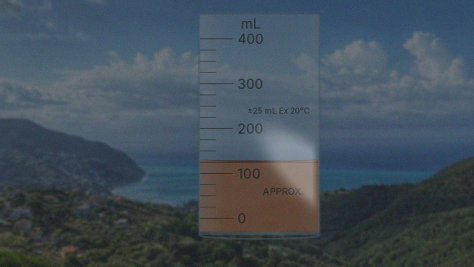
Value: 125 mL
